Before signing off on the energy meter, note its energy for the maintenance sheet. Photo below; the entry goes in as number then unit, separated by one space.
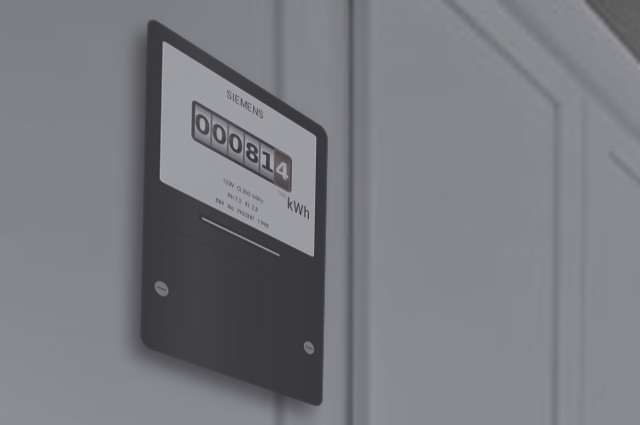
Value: 81.4 kWh
